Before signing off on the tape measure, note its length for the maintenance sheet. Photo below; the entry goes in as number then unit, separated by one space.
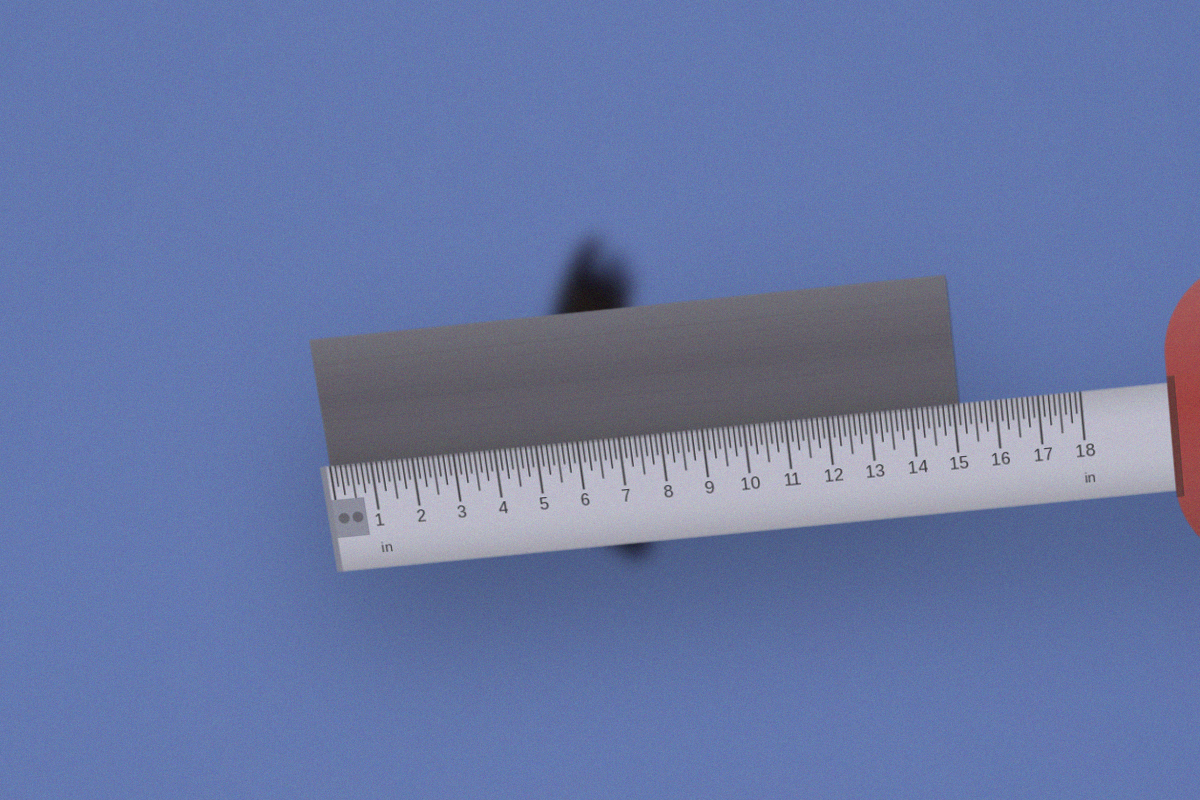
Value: 15.125 in
